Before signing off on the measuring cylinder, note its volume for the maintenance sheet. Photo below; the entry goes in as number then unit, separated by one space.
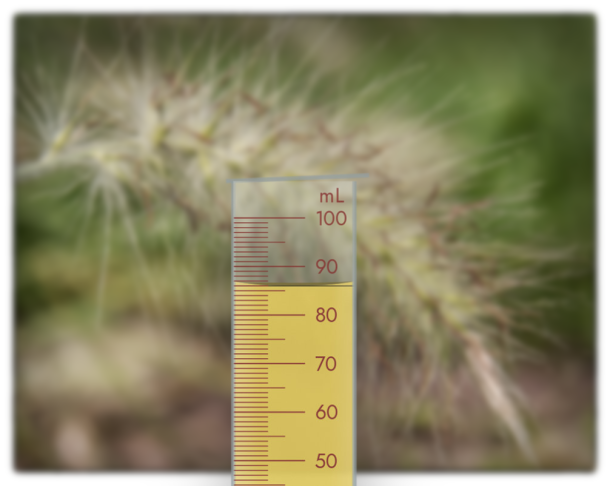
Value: 86 mL
